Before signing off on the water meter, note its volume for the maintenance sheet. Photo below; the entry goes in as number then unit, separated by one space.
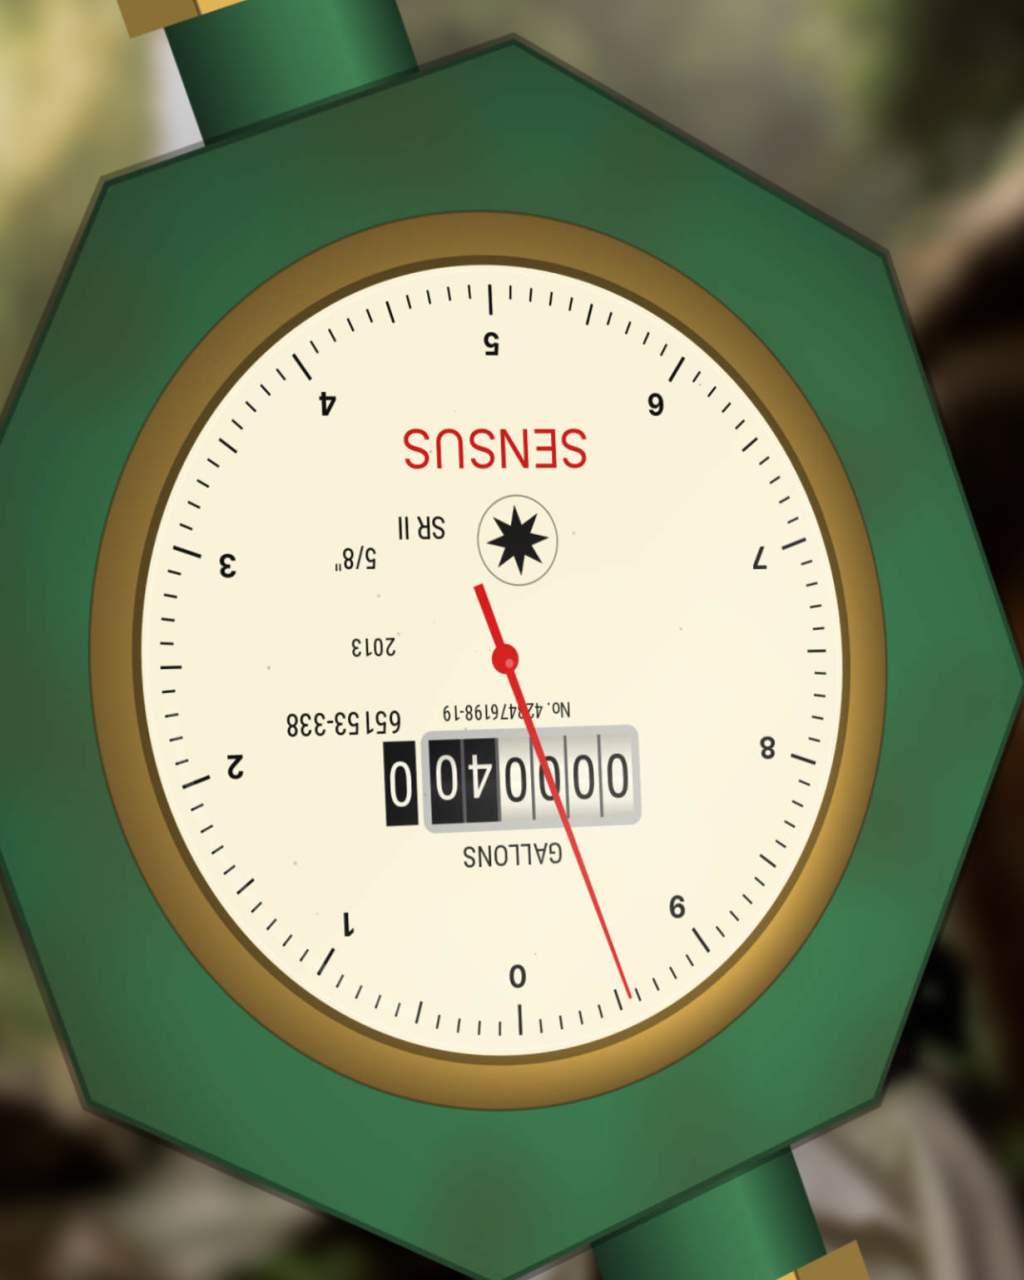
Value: 399.4 gal
